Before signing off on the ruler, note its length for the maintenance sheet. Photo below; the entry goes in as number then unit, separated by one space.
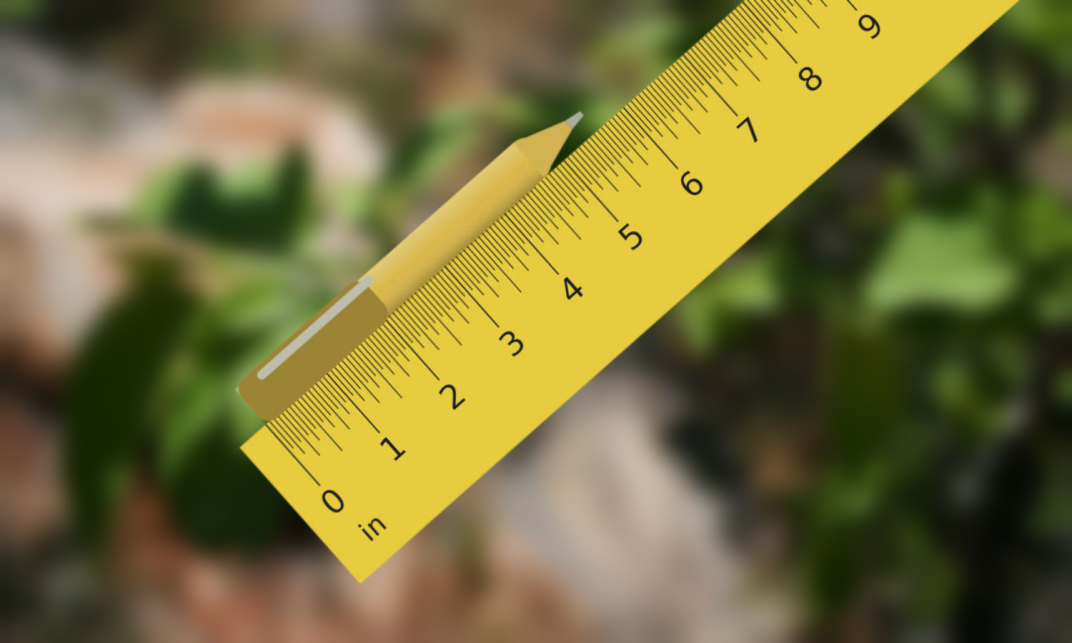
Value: 5.5625 in
